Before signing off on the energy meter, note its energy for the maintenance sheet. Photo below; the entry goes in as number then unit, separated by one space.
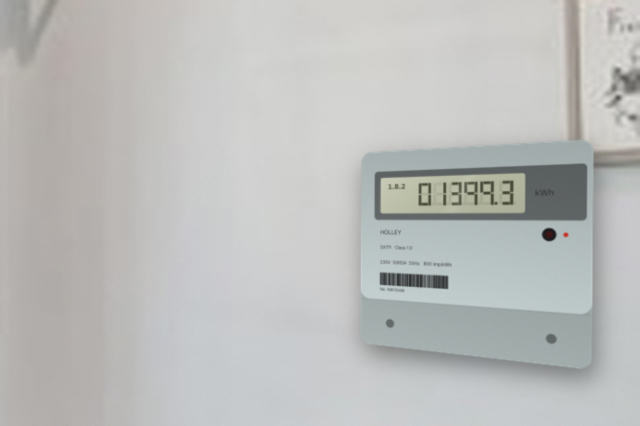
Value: 1399.3 kWh
